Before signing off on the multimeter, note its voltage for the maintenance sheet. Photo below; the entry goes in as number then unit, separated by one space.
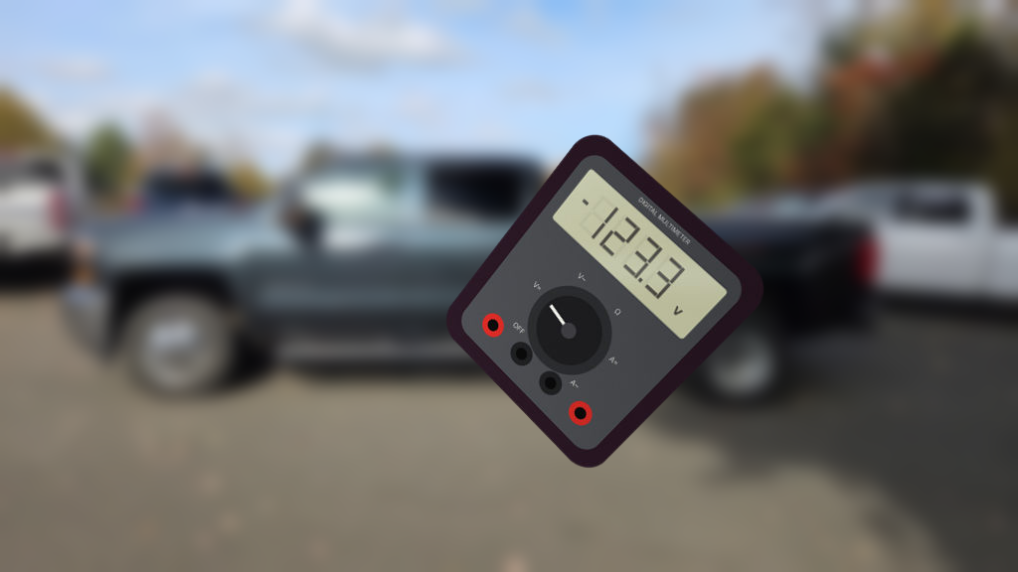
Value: -123.3 V
